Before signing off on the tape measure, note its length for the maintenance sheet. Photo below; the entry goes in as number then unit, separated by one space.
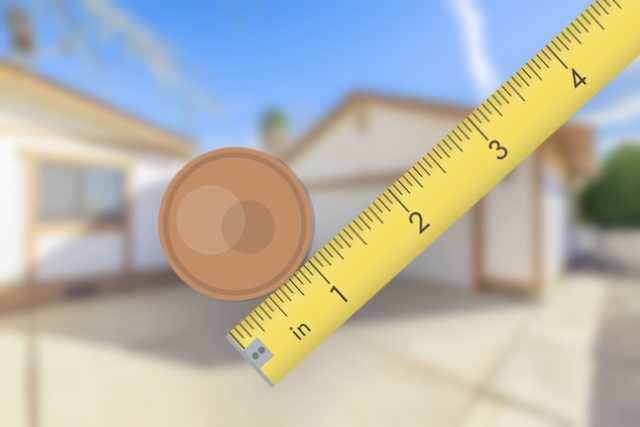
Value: 1.4375 in
